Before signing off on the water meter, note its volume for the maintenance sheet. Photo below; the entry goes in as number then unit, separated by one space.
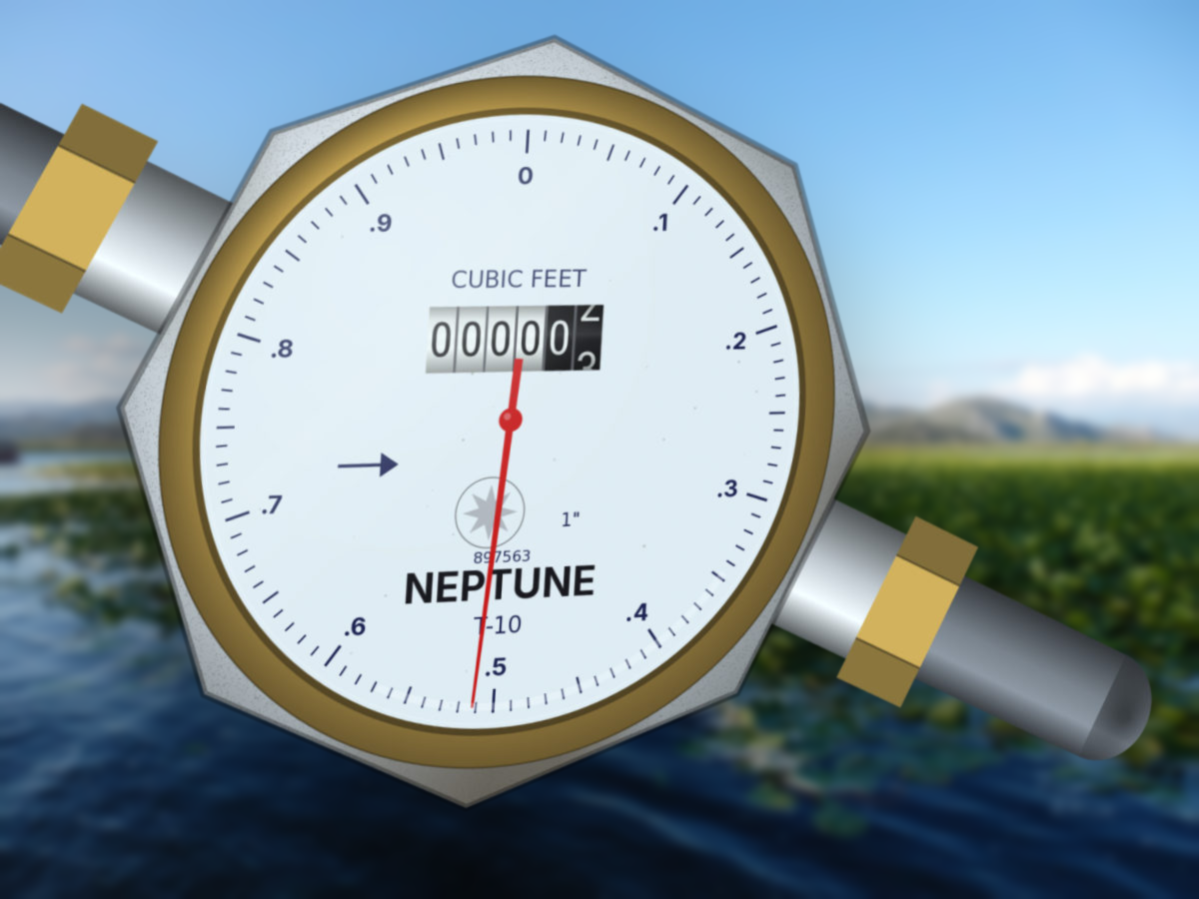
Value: 2.51 ft³
